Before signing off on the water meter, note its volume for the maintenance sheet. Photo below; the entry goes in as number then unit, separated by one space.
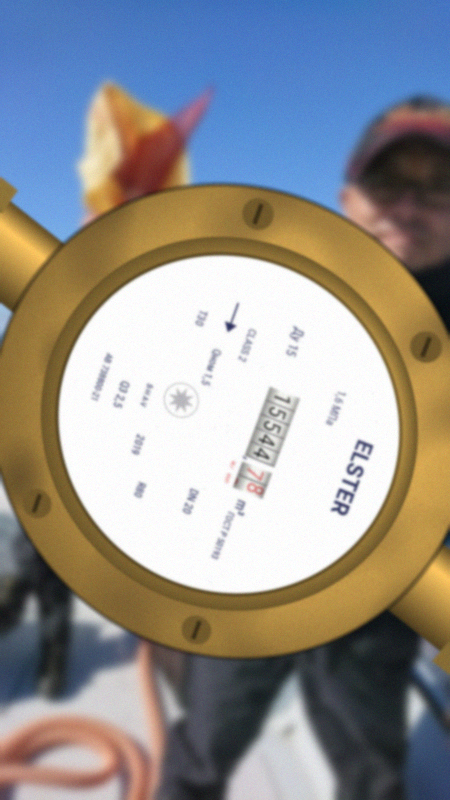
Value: 15544.78 m³
